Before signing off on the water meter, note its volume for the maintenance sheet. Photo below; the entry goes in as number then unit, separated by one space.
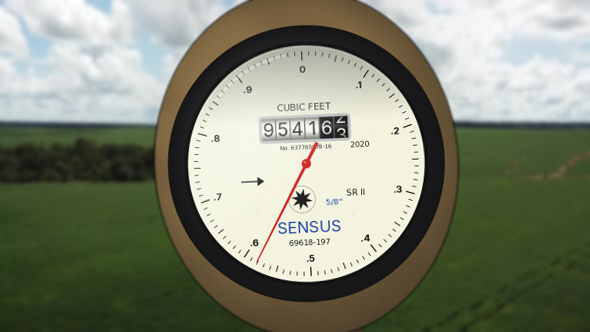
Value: 954162.58 ft³
